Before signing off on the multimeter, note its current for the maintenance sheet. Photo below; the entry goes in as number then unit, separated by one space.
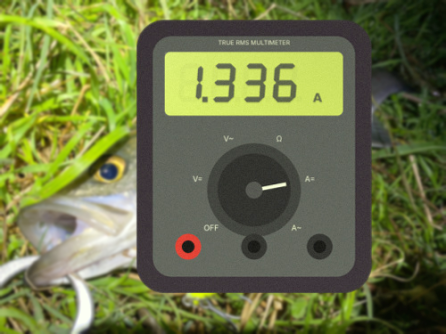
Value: 1.336 A
